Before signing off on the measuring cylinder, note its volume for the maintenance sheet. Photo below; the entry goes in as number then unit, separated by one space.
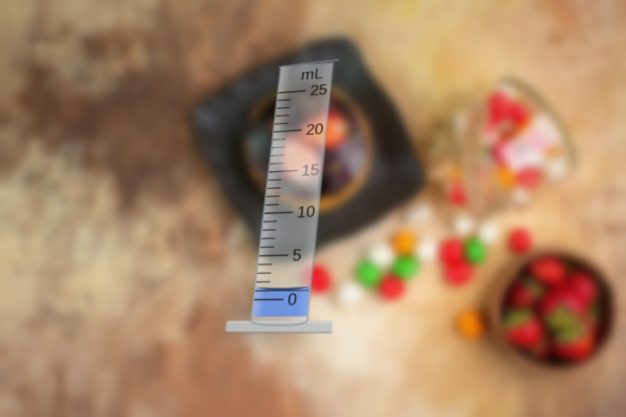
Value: 1 mL
